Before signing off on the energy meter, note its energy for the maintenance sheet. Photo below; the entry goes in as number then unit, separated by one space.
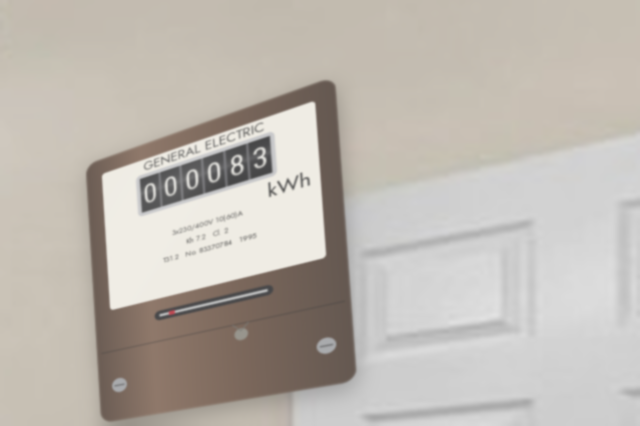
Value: 83 kWh
